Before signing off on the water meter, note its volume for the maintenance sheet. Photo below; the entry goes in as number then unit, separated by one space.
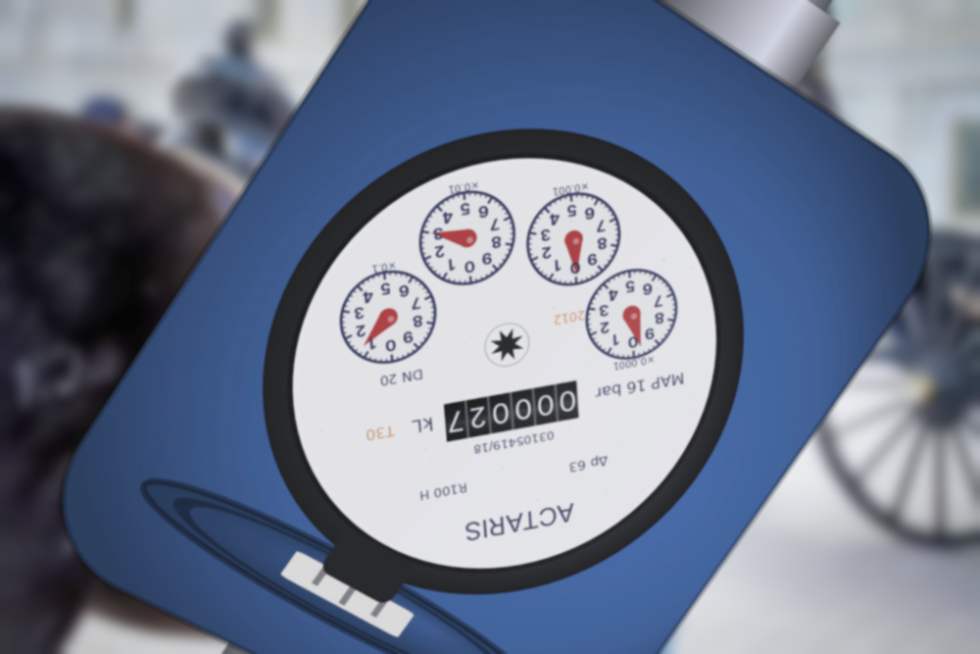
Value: 27.1299 kL
